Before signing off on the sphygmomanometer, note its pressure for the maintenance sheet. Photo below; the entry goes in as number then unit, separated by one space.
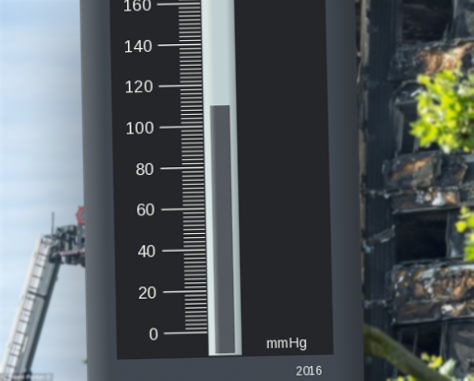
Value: 110 mmHg
